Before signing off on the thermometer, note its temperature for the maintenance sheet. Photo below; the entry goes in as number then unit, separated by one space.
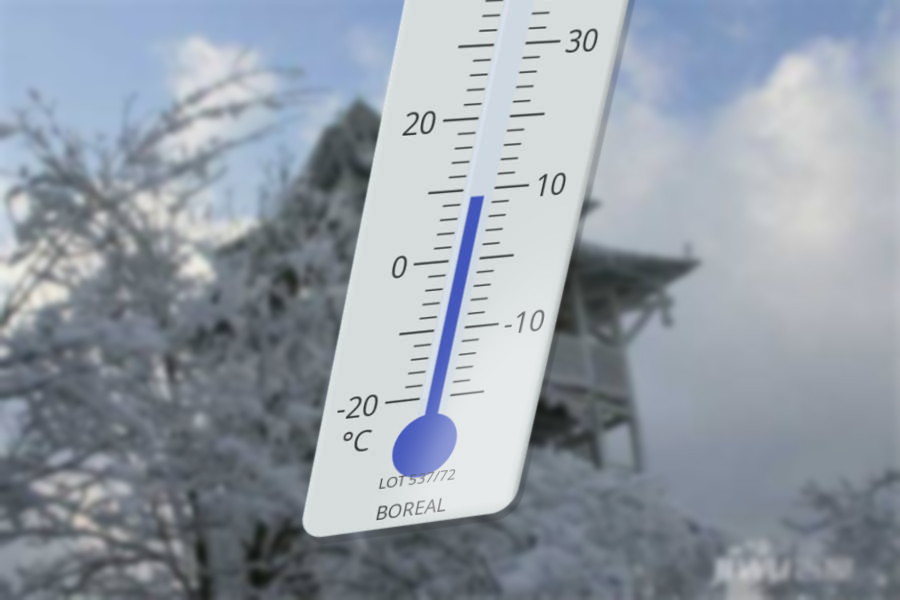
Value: 9 °C
